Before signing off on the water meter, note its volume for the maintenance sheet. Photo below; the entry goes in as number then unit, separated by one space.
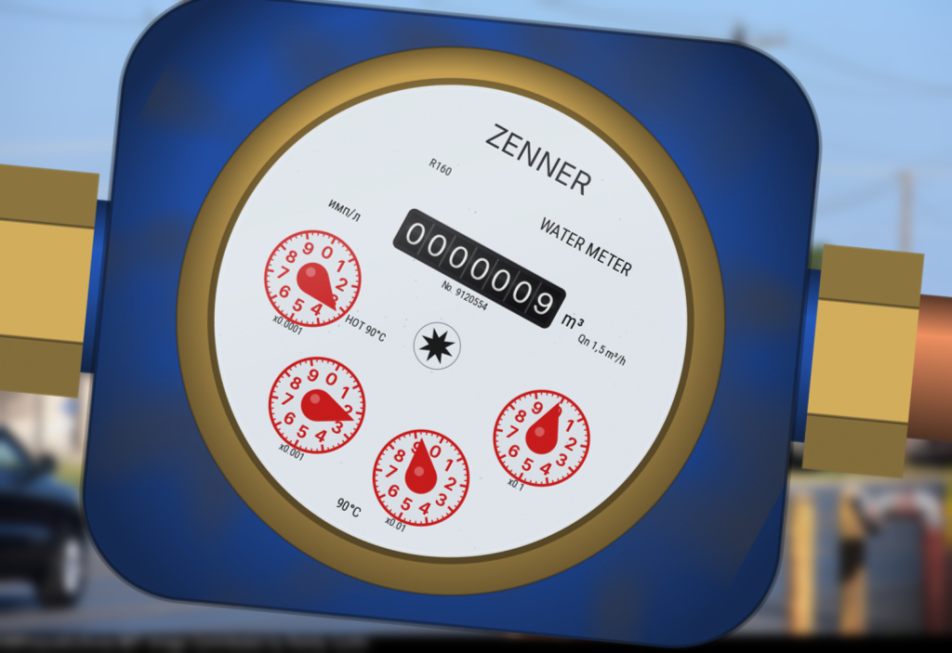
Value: 8.9923 m³
